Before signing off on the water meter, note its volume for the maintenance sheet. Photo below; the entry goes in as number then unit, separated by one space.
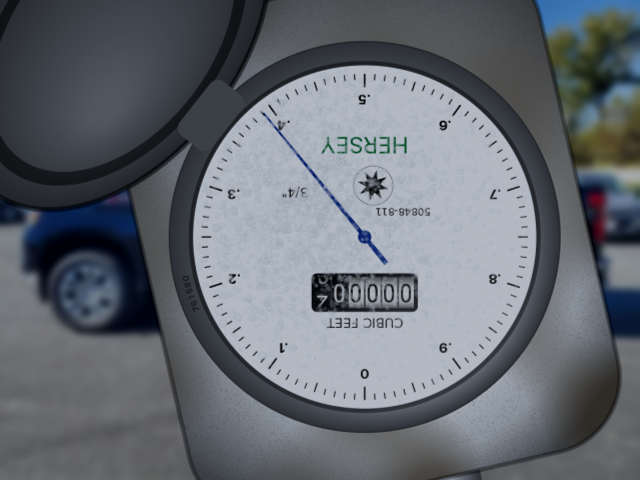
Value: 2.39 ft³
